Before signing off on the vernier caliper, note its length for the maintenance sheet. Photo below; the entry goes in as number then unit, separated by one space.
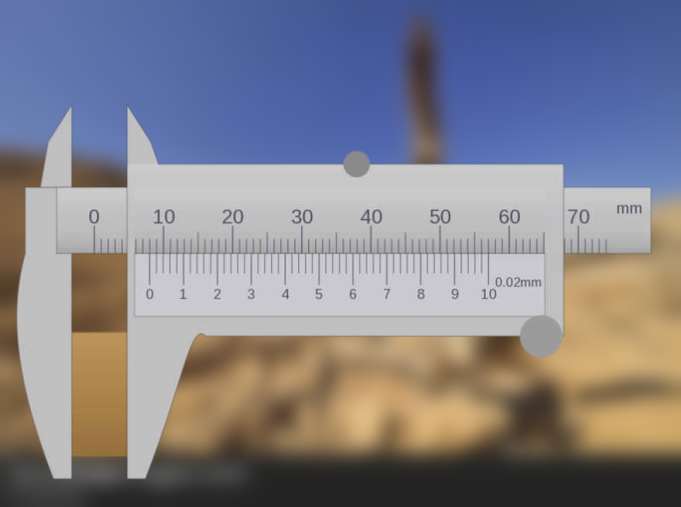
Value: 8.0 mm
